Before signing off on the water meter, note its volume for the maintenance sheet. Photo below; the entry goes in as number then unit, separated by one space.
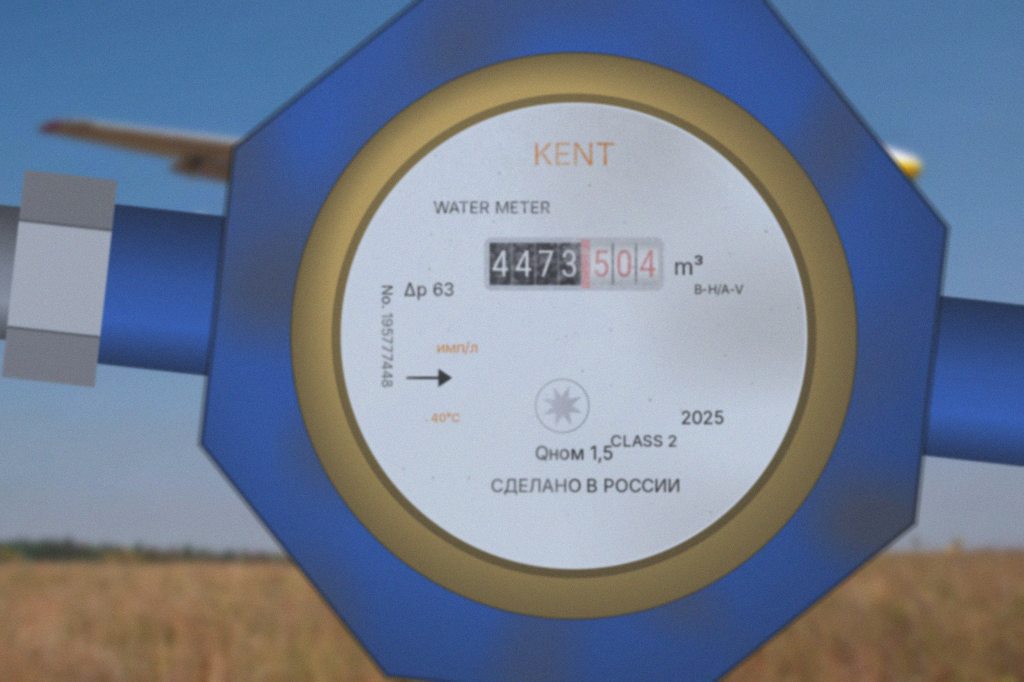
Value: 4473.504 m³
